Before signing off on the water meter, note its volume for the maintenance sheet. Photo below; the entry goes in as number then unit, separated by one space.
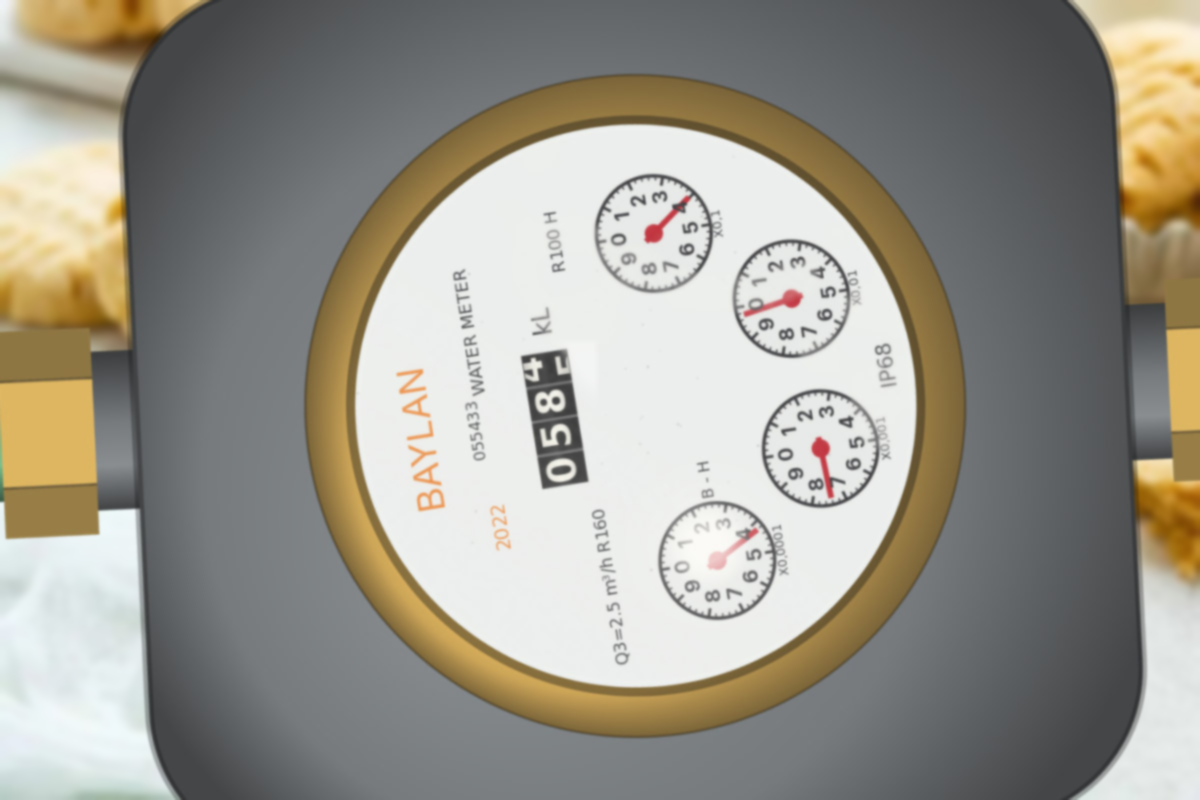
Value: 584.3974 kL
